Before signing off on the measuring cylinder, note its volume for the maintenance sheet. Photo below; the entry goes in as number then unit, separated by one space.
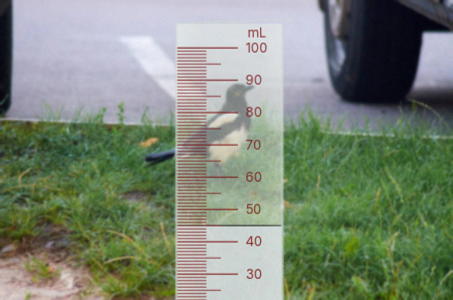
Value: 45 mL
